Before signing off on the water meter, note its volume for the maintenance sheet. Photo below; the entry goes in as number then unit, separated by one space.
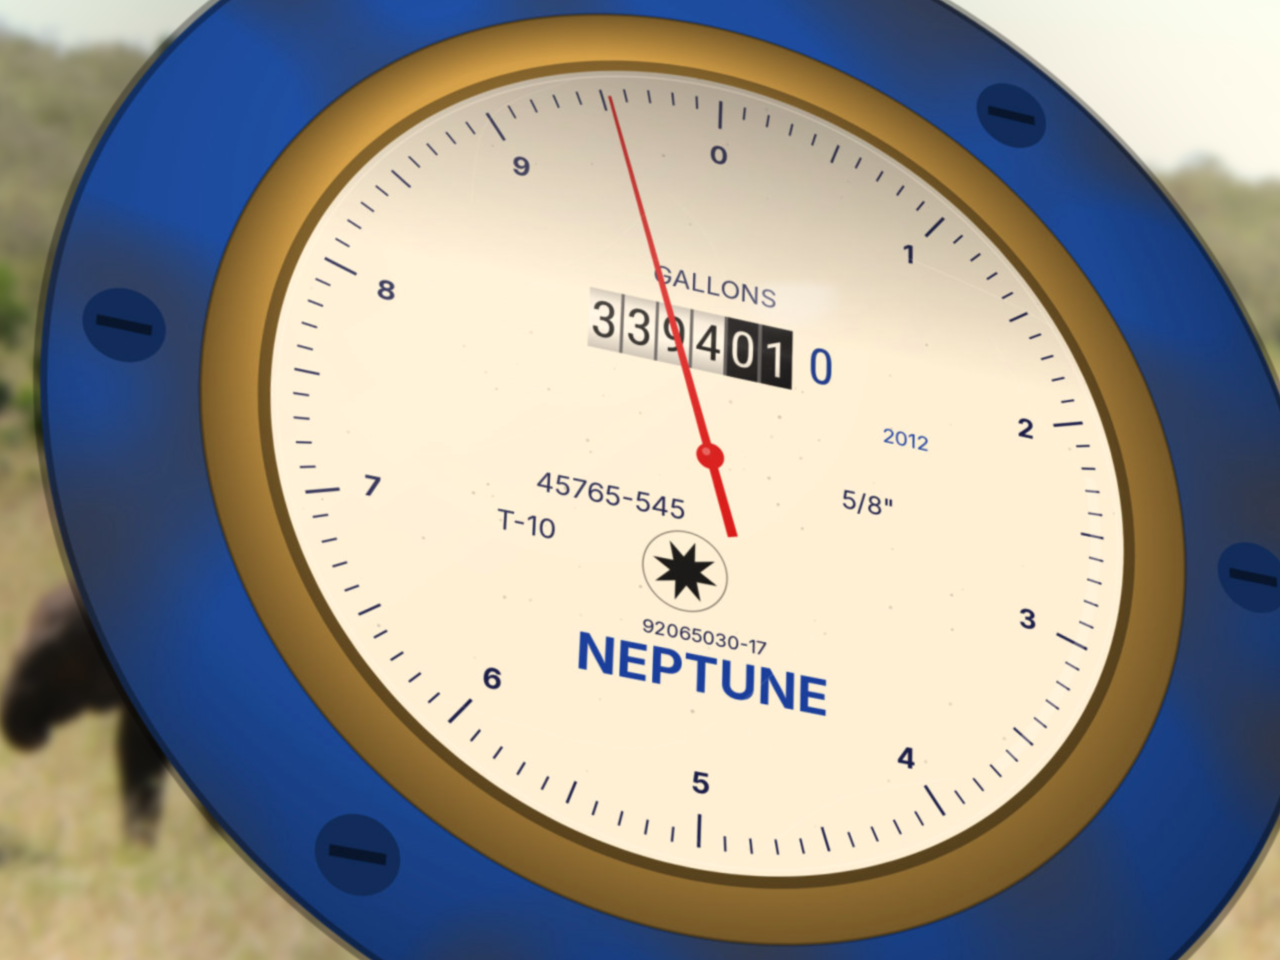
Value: 3394009.5 gal
